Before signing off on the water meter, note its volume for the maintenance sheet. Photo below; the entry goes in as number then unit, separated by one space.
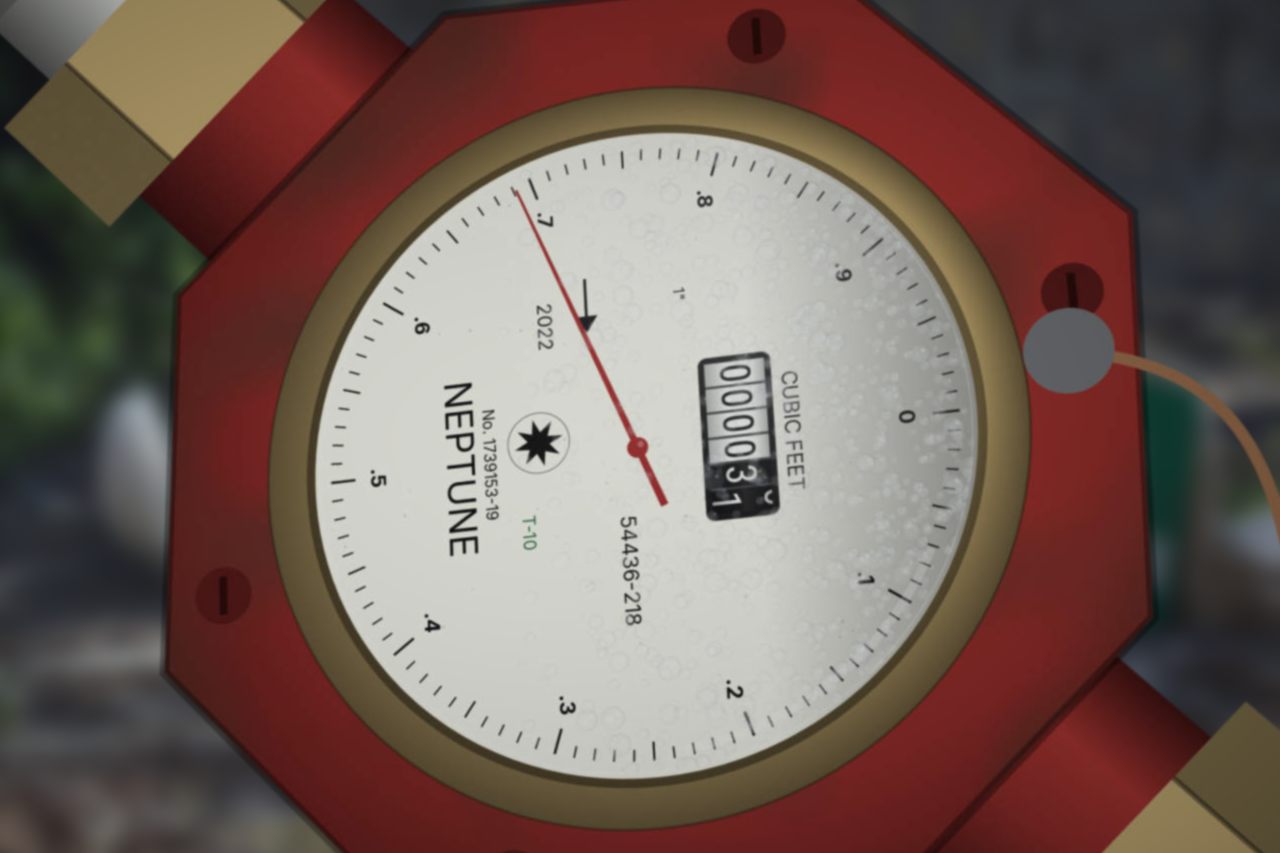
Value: 30.69 ft³
